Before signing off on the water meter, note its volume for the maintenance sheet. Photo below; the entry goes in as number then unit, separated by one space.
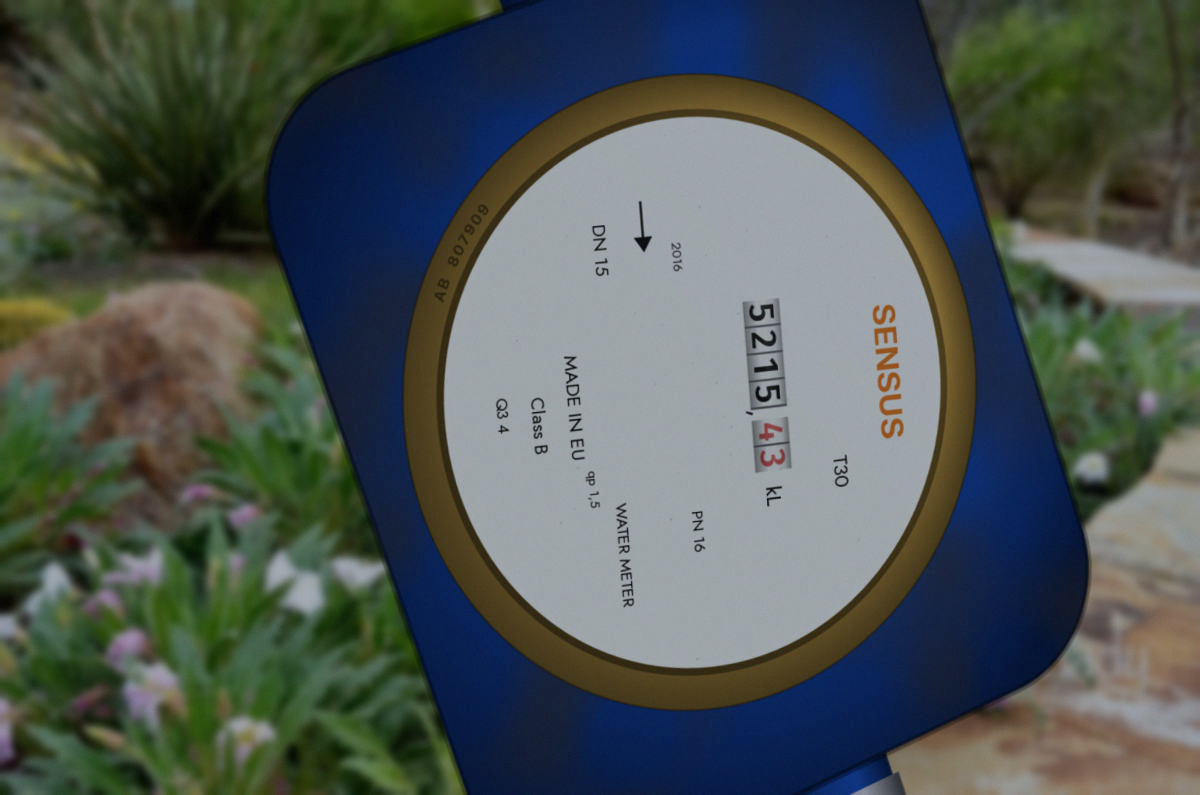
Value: 5215.43 kL
